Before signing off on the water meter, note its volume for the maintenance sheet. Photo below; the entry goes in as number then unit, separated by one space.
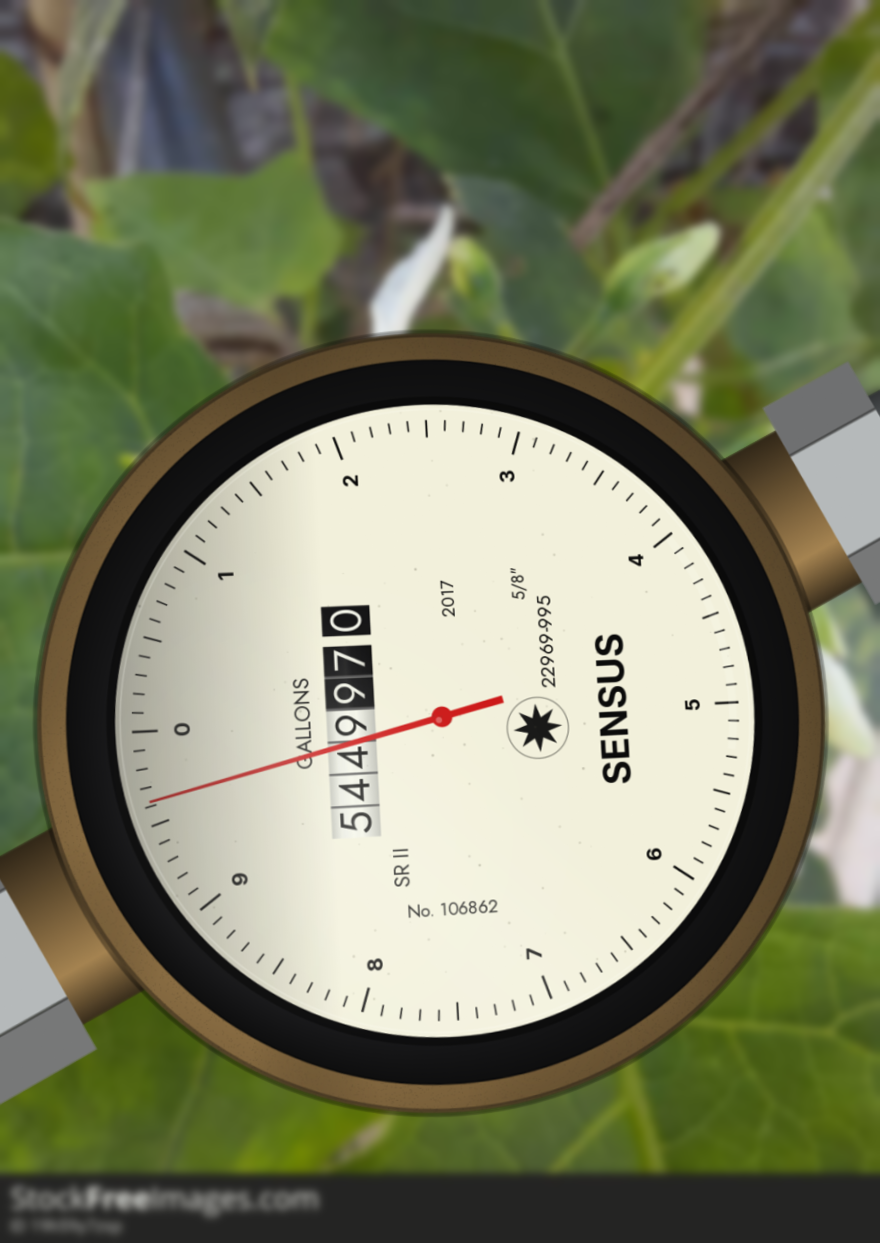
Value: 5449969.6 gal
